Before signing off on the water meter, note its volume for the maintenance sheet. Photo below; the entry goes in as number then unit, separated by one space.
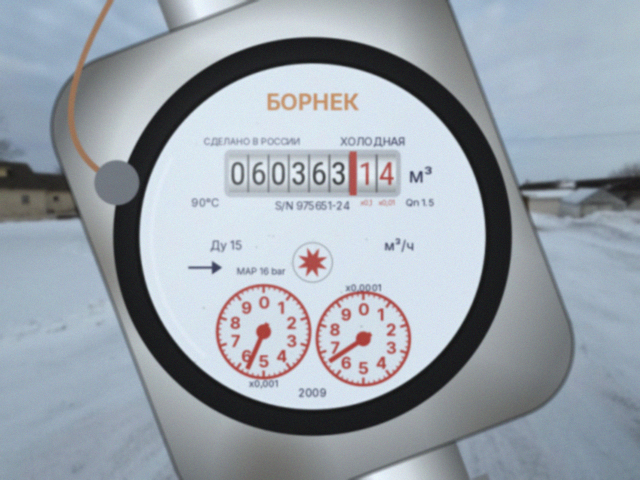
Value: 60363.1456 m³
